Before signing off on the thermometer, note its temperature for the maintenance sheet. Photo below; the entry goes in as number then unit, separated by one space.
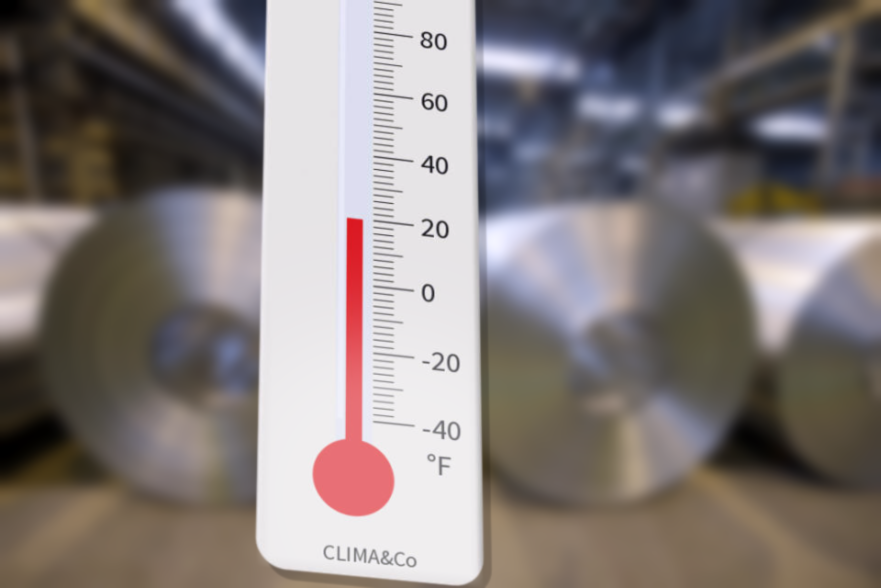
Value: 20 °F
